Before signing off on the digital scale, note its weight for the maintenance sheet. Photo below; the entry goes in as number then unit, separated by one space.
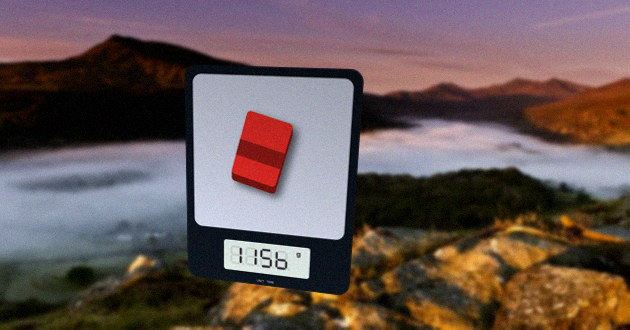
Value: 1156 g
